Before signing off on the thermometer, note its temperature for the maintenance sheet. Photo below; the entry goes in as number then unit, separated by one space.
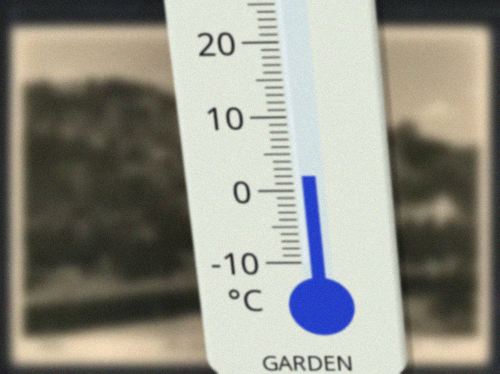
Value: 2 °C
